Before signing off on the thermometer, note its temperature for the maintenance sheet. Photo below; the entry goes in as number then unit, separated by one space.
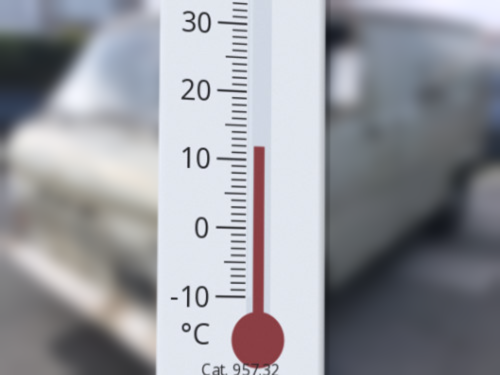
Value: 12 °C
